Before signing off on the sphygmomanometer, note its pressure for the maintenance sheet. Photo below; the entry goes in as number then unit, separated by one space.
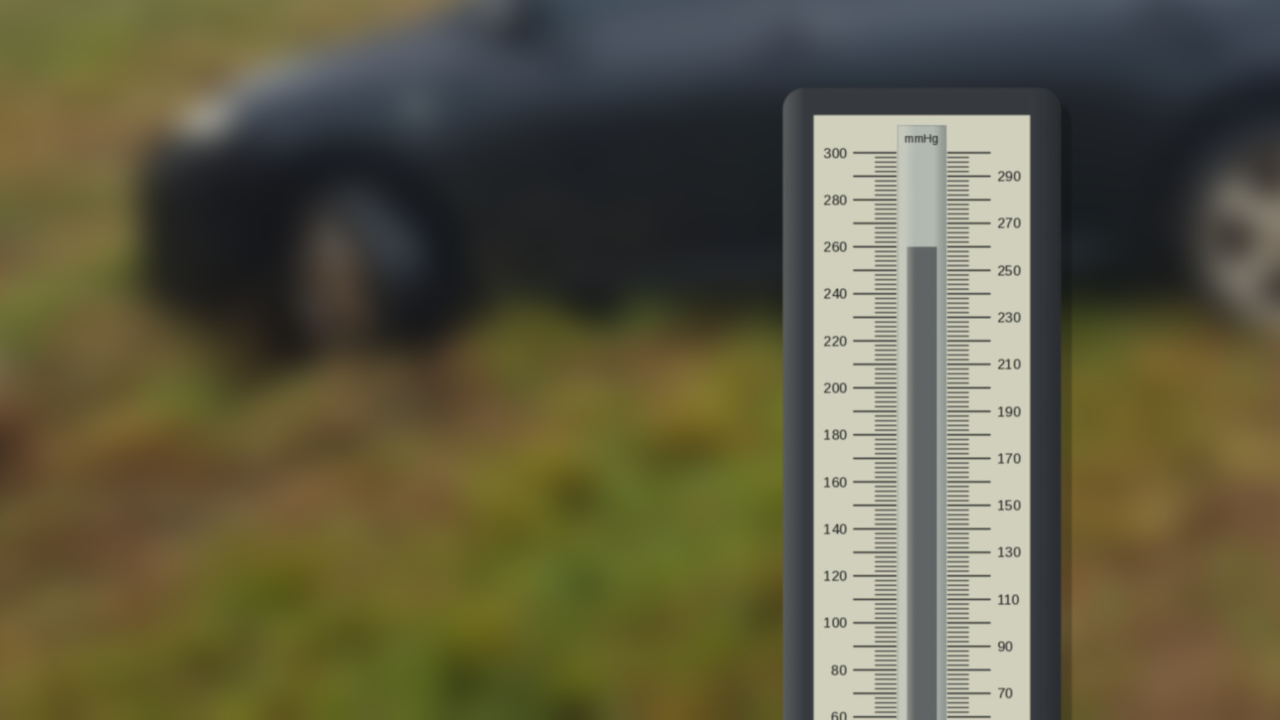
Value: 260 mmHg
